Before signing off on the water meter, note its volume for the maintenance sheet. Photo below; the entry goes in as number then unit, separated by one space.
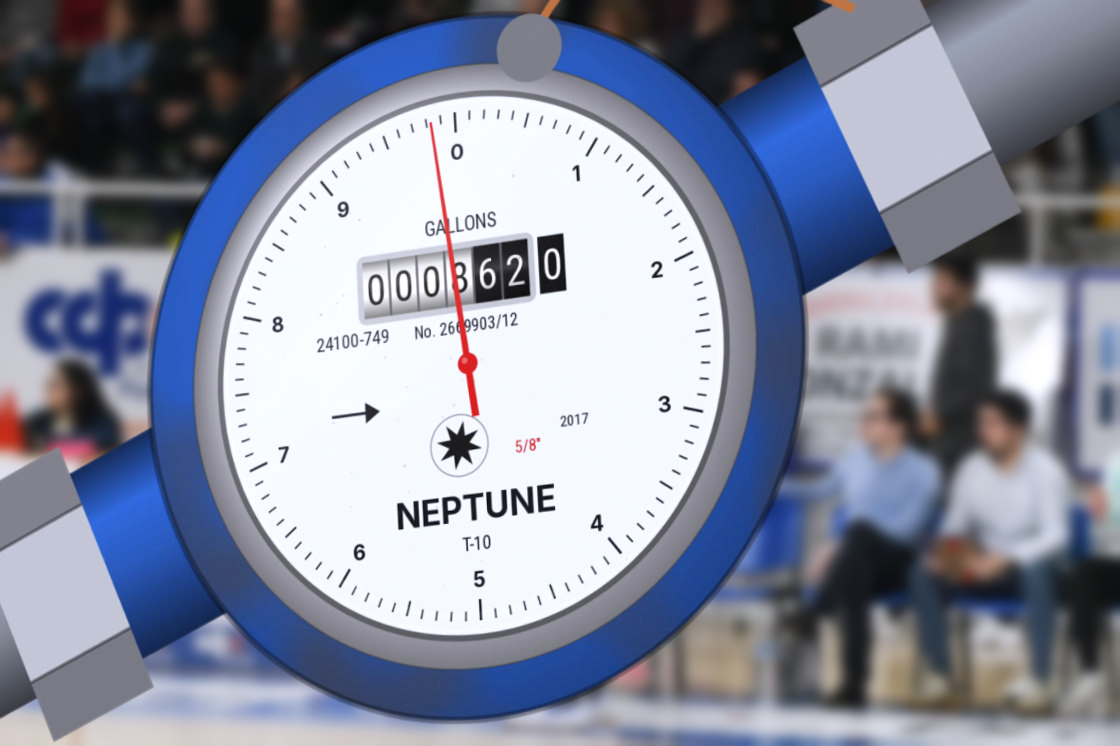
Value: 8619.8 gal
